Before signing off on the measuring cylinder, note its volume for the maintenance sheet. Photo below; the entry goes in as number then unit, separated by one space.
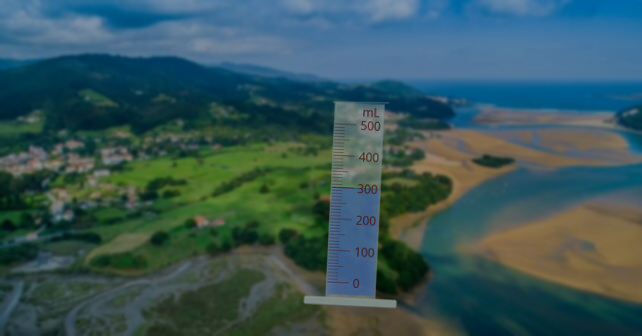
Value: 300 mL
